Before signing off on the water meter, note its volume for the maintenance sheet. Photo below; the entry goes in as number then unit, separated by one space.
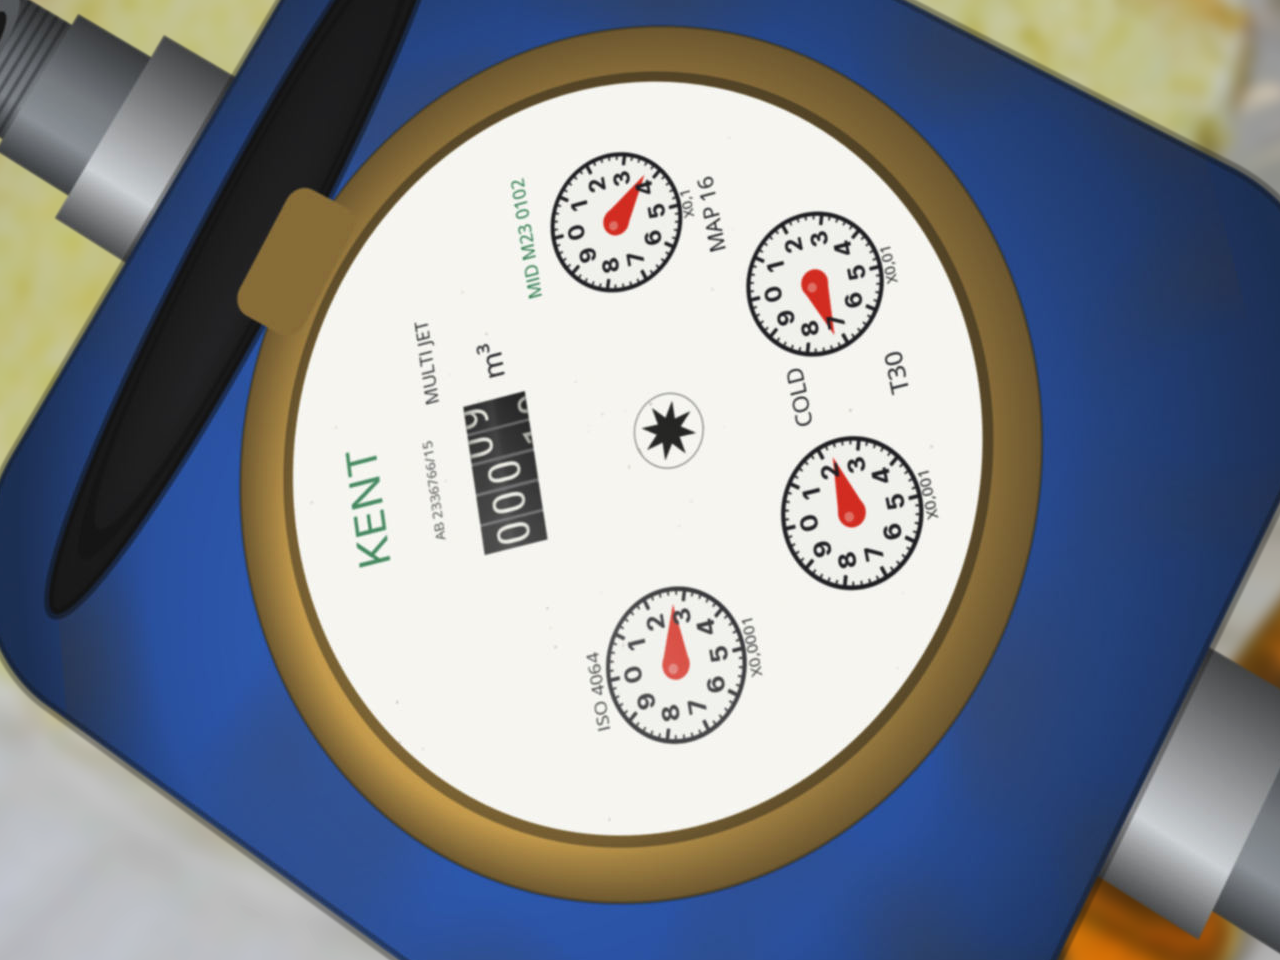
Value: 9.3722 m³
